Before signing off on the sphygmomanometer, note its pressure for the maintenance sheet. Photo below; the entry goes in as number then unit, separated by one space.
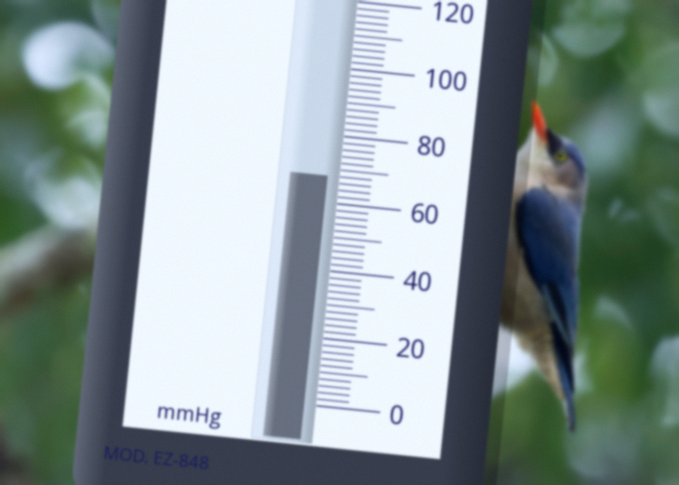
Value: 68 mmHg
